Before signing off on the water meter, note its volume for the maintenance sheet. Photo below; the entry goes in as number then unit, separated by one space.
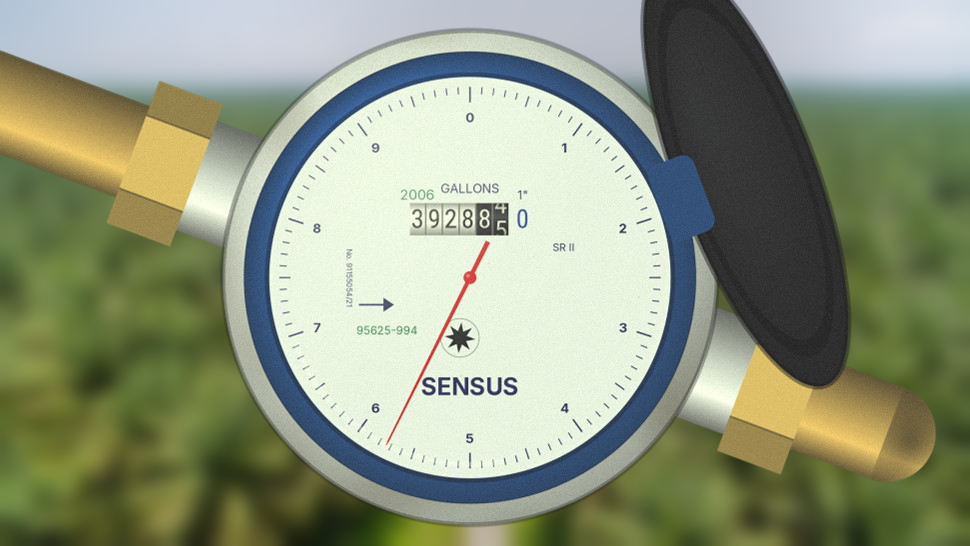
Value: 3928845.7 gal
